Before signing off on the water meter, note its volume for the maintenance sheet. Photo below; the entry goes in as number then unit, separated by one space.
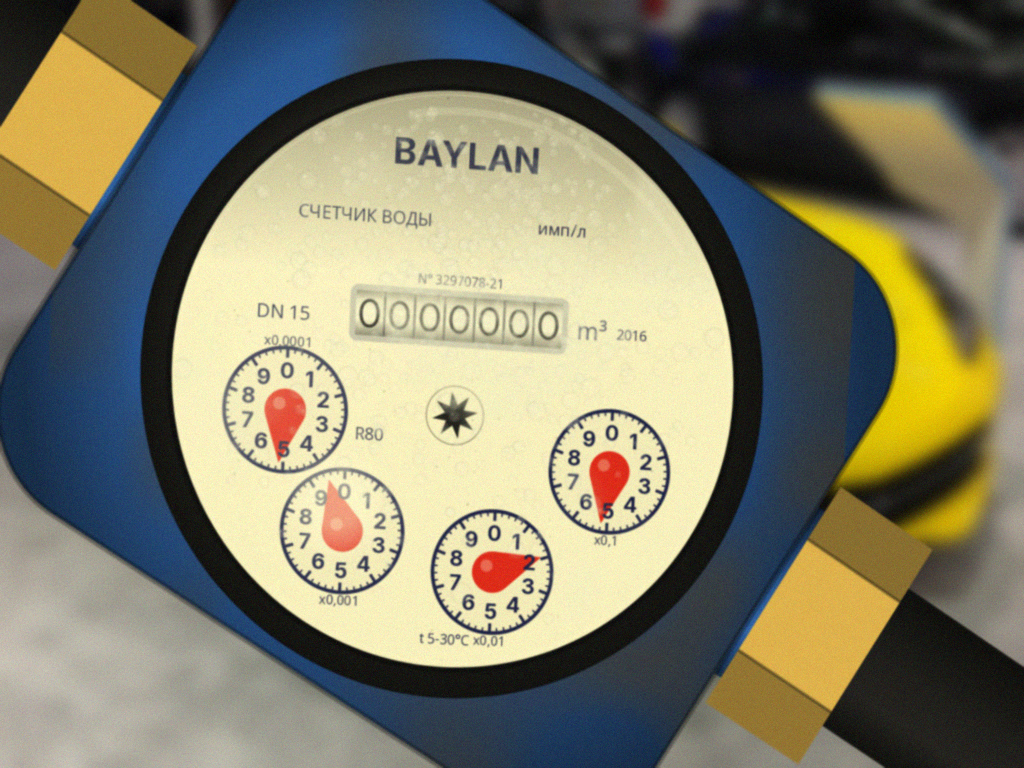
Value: 0.5195 m³
